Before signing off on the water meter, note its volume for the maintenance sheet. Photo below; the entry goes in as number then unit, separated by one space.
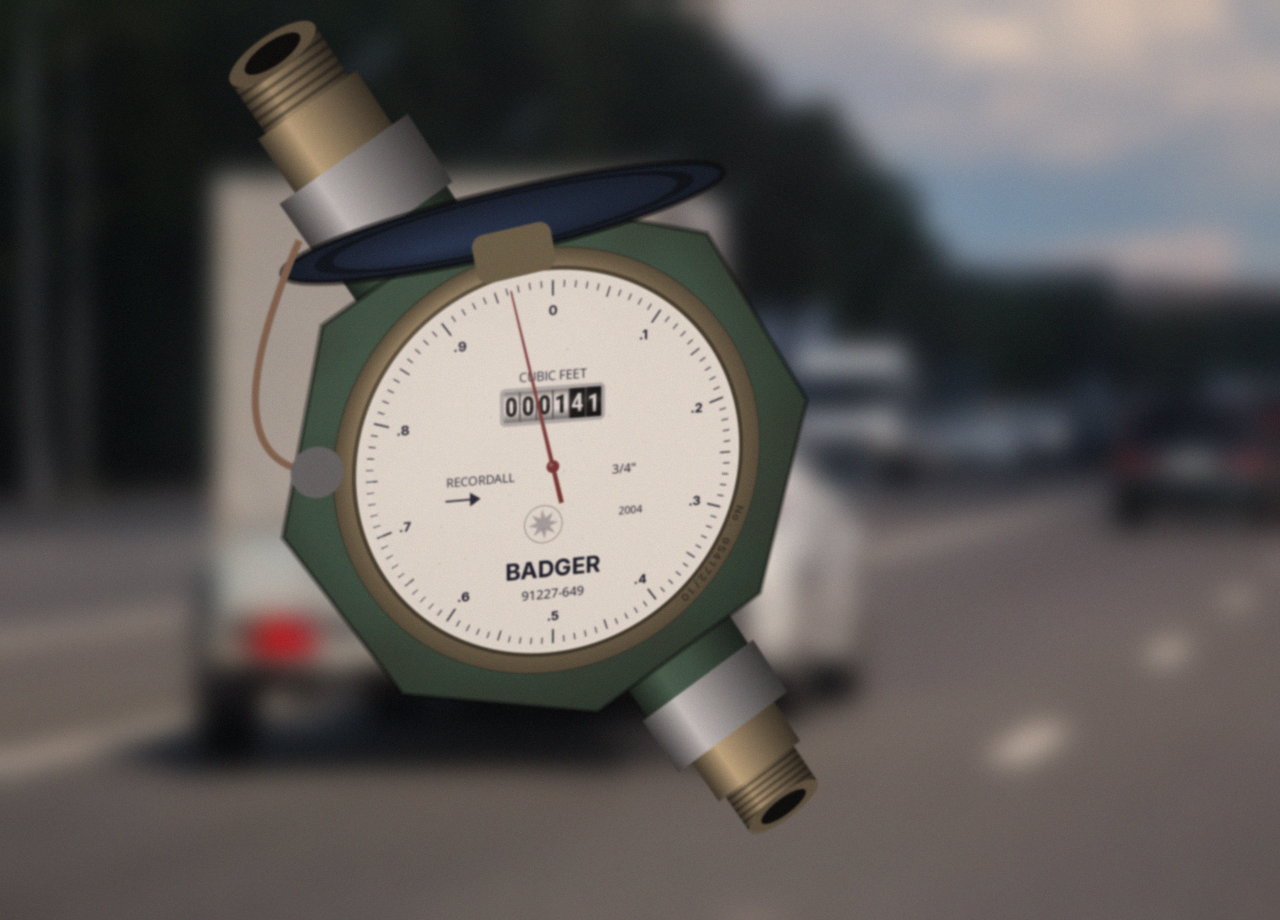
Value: 140.96 ft³
